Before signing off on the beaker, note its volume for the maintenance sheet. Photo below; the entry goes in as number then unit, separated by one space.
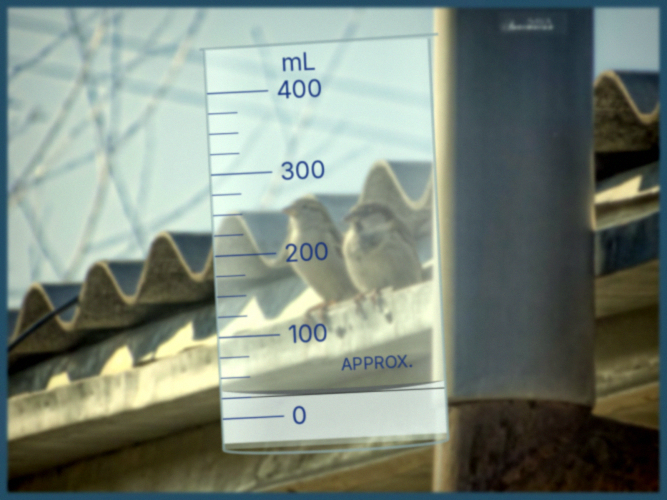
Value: 25 mL
